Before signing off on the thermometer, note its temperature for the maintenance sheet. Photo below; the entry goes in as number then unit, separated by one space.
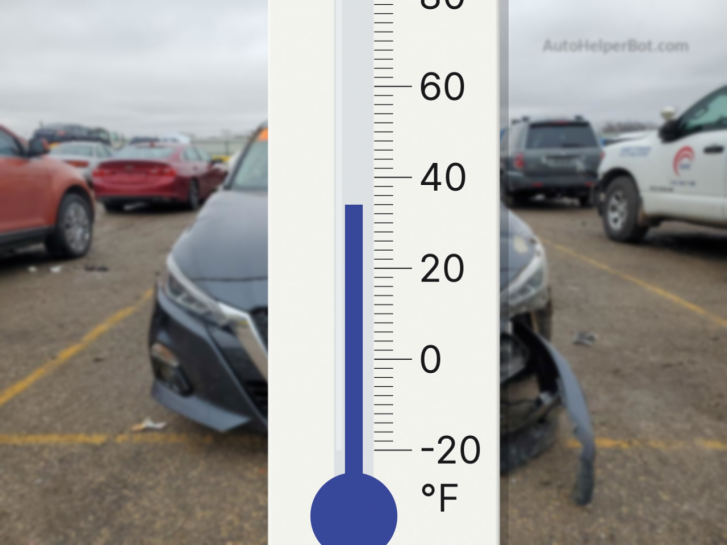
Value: 34 °F
